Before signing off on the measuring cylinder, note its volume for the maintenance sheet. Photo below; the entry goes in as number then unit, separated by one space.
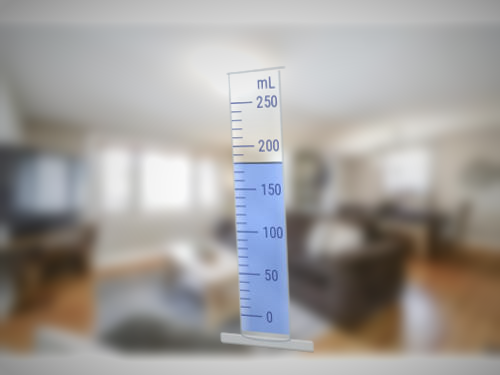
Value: 180 mL
